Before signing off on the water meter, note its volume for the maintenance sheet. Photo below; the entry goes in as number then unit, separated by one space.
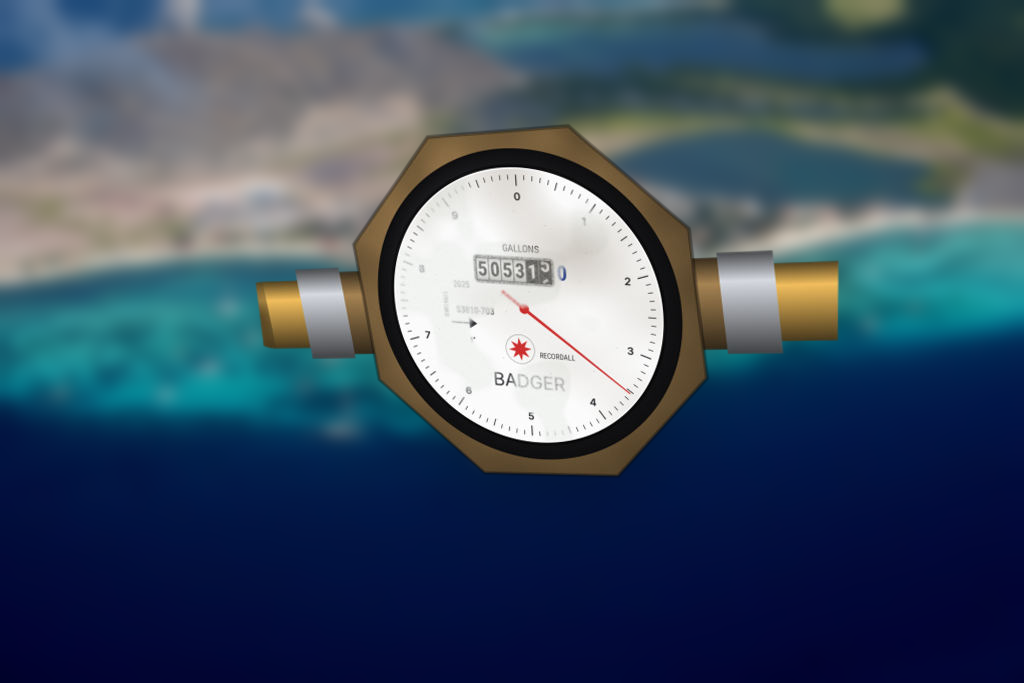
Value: 5053153.5 gal
